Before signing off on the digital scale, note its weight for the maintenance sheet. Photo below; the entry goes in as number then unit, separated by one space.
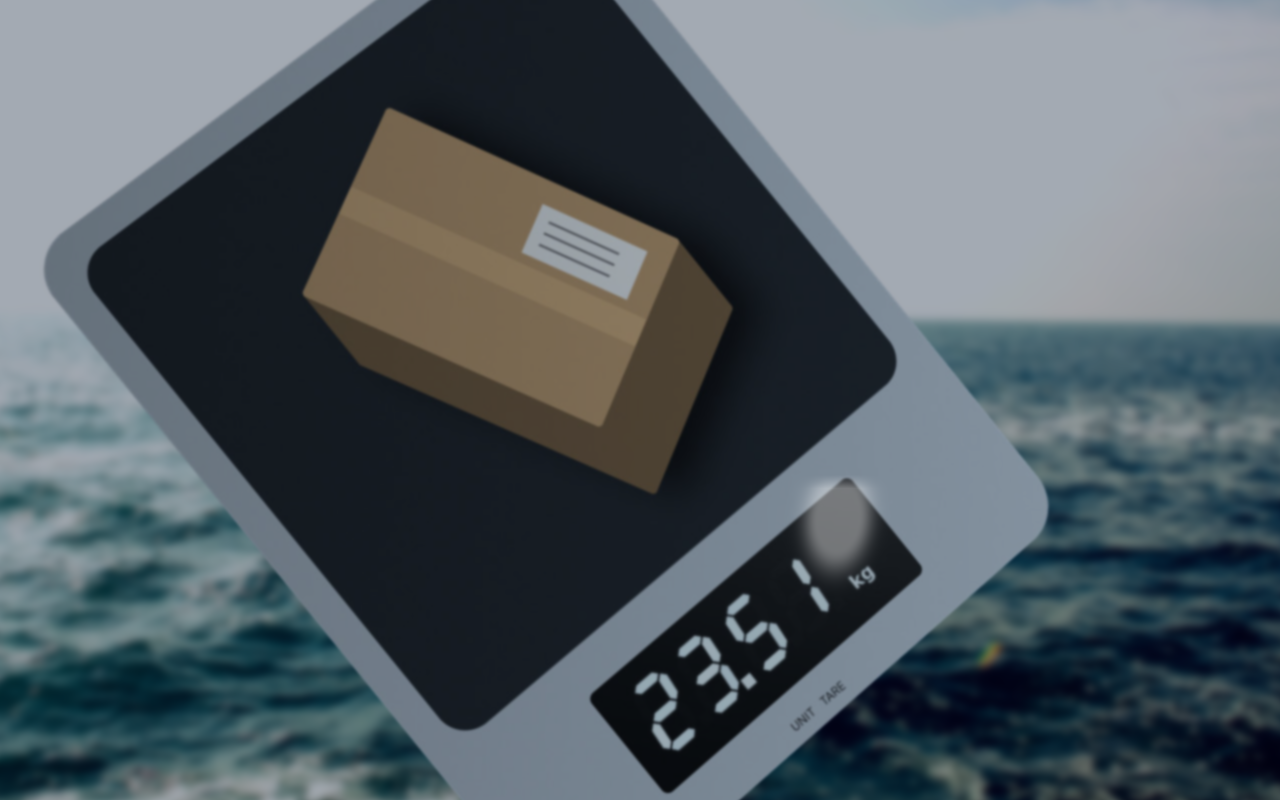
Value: 23.51 kg
